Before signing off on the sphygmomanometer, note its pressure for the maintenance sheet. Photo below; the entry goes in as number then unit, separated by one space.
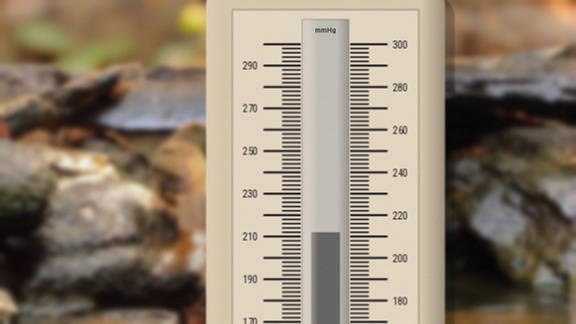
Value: 212 mmHg
